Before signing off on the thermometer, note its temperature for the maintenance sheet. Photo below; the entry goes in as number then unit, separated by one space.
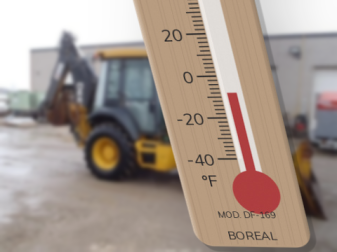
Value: -8 °F
